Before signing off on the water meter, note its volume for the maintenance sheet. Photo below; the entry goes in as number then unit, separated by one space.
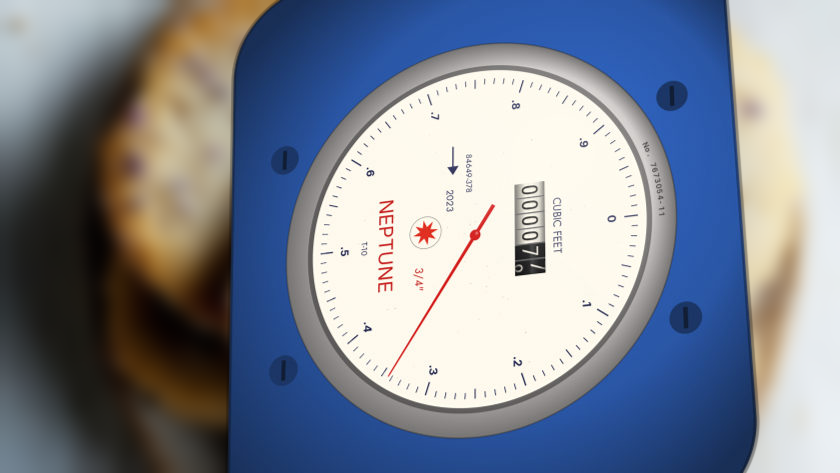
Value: 77.34 ft³
